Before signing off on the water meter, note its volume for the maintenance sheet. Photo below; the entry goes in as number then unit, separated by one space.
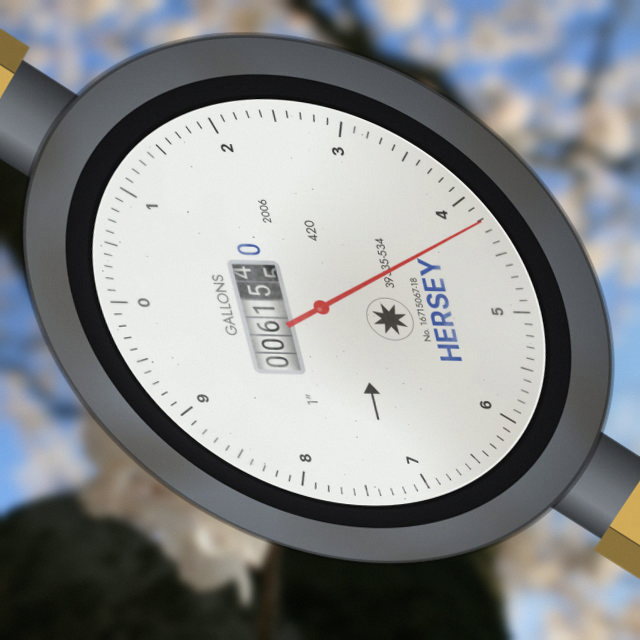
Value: 61544.2 gal
